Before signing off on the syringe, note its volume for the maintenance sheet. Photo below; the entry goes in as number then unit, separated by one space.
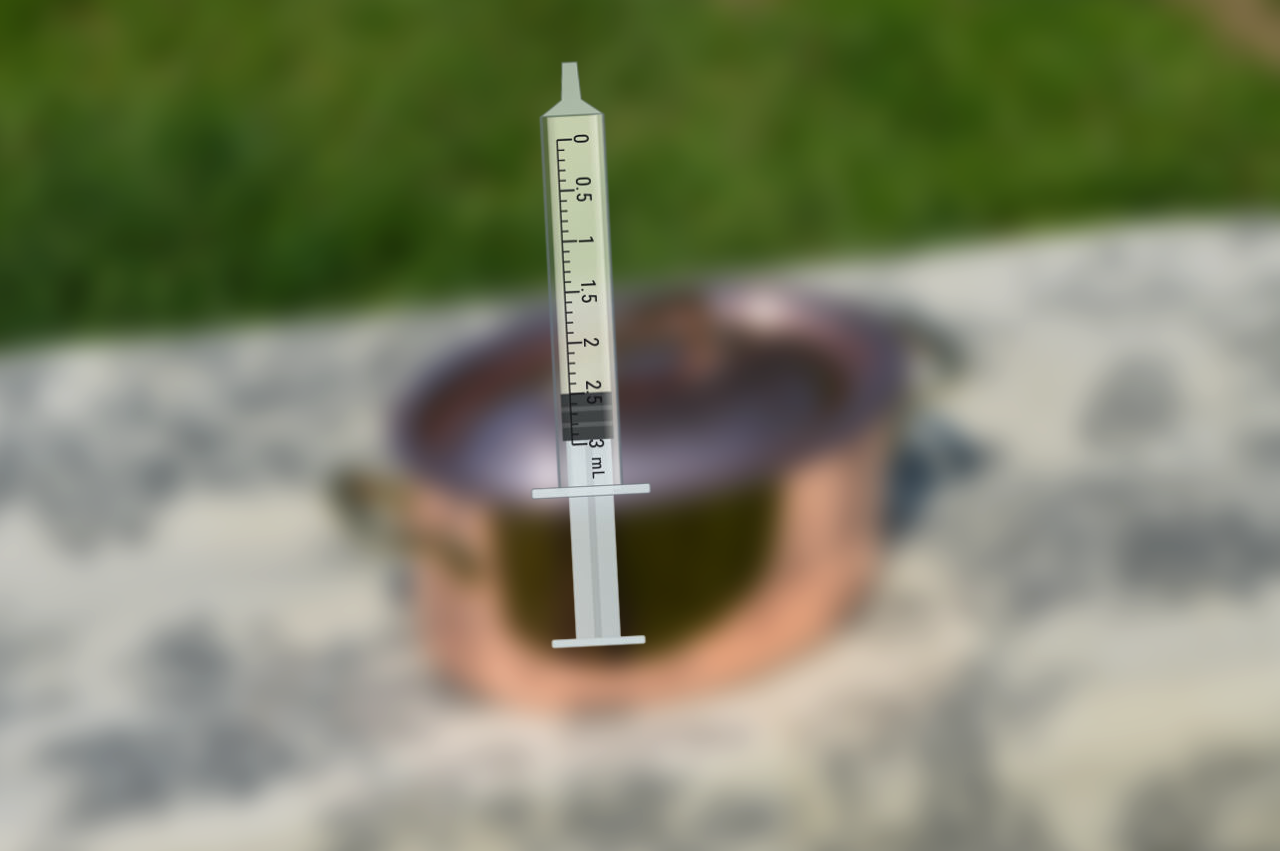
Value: 2.5 mL
